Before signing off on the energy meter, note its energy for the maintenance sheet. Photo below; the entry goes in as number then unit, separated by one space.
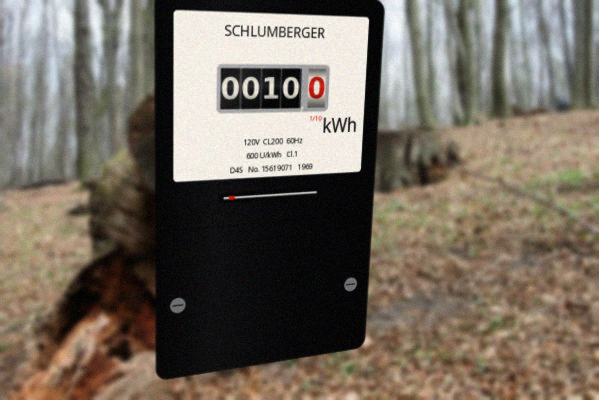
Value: 10.0 kWh
